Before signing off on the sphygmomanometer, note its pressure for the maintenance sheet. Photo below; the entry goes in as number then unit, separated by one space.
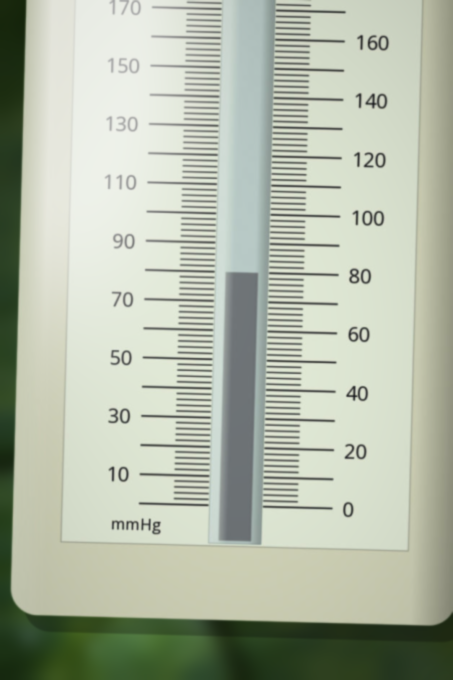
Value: 80 mmHg
